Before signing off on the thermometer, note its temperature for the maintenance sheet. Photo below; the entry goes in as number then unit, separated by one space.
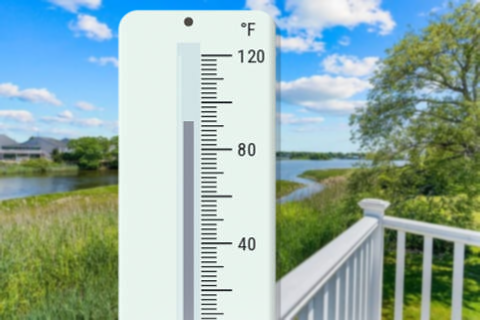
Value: 92 °F
